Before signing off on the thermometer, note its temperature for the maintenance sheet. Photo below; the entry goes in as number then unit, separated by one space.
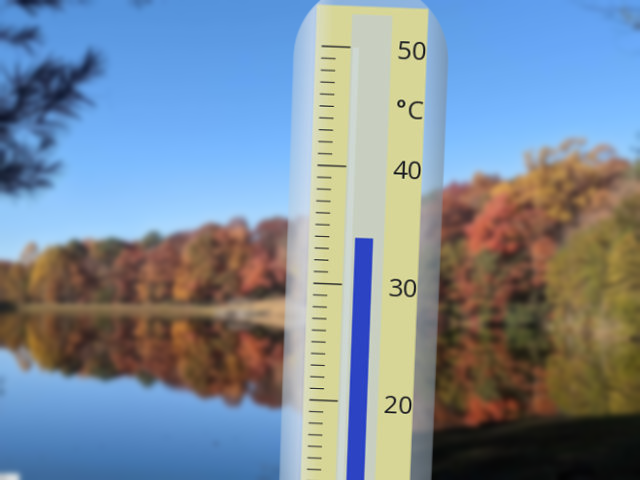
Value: 34 °C
